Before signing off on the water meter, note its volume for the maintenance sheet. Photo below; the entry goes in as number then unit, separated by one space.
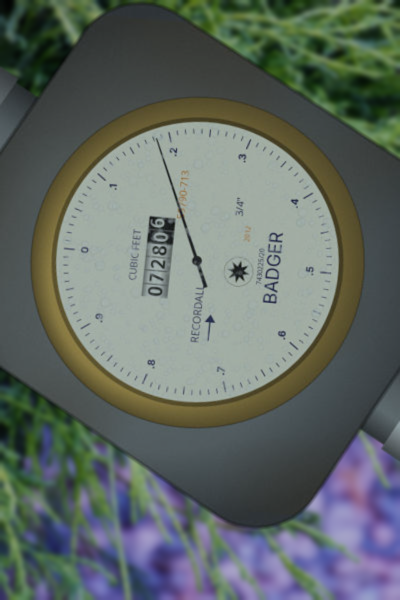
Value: 72806.18 ft³
